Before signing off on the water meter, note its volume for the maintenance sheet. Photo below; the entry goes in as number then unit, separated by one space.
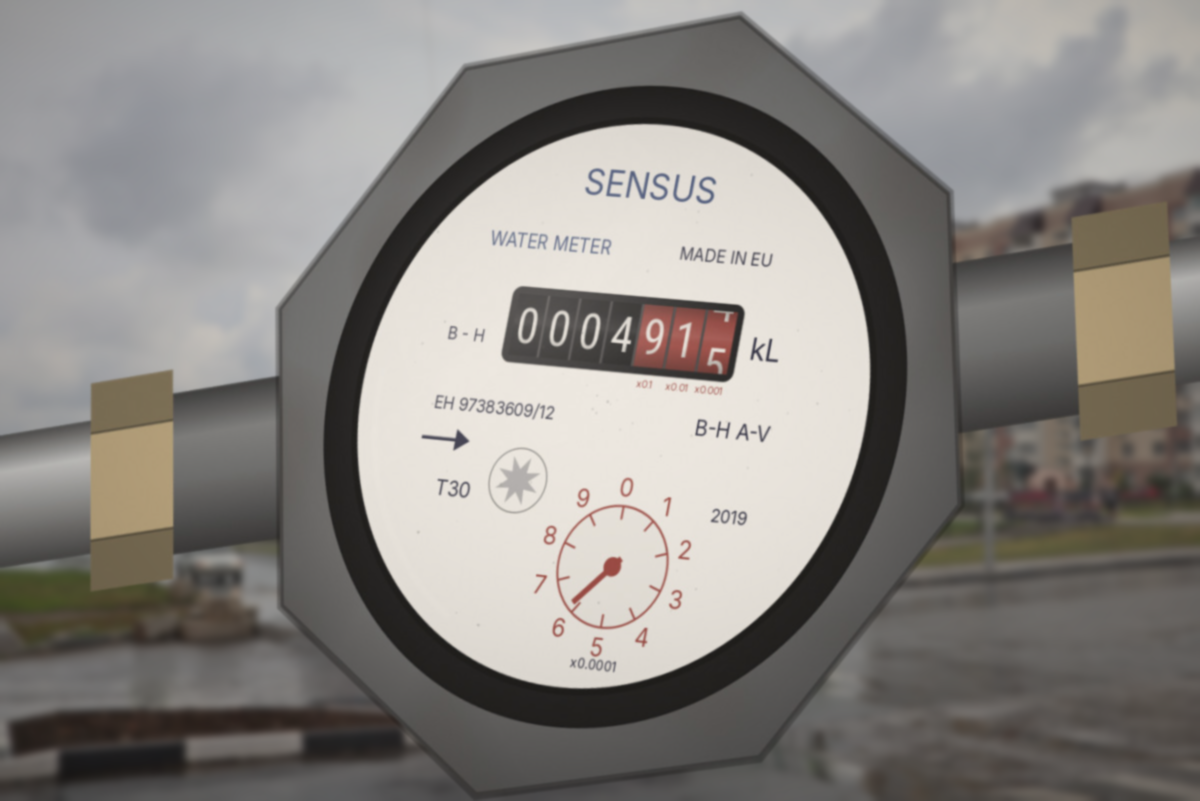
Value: 4.9146 kL
